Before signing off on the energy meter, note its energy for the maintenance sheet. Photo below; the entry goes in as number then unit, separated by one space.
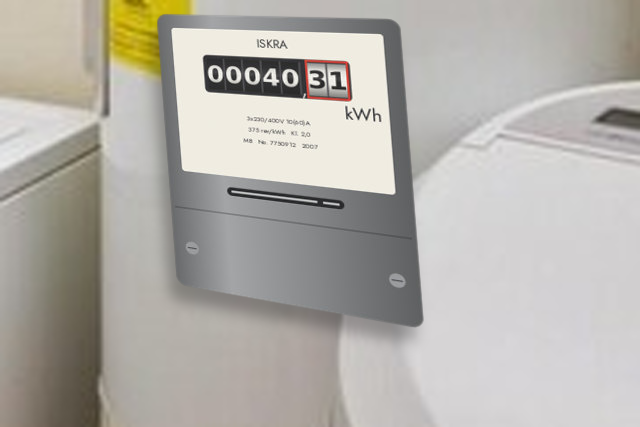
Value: 40.31 kWh
